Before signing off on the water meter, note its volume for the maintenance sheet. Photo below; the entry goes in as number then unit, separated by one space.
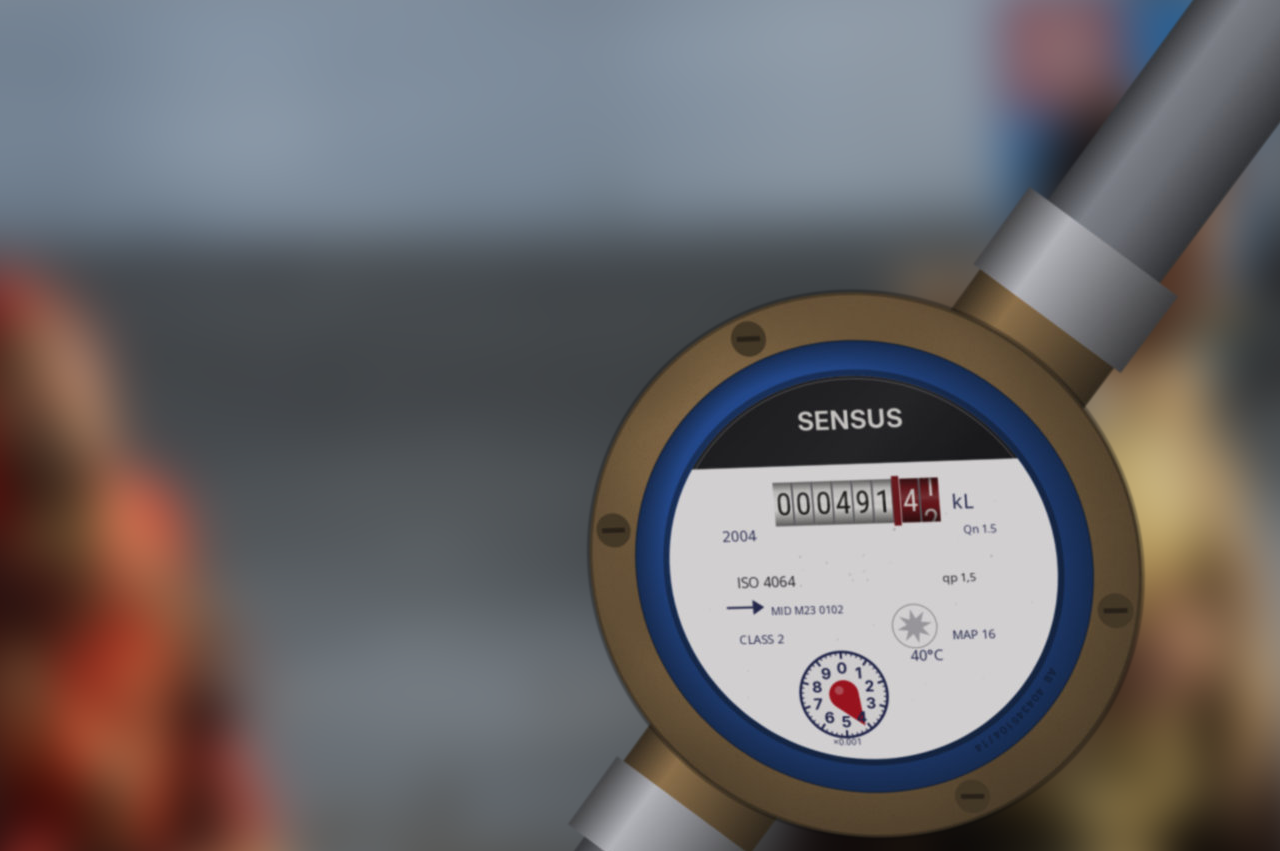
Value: 491.414 kL
